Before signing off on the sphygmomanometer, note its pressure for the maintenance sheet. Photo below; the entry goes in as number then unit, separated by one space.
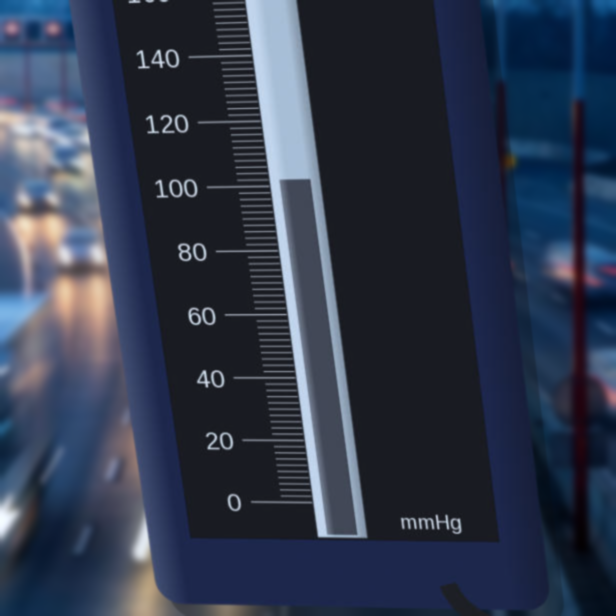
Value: 102 mmHg
